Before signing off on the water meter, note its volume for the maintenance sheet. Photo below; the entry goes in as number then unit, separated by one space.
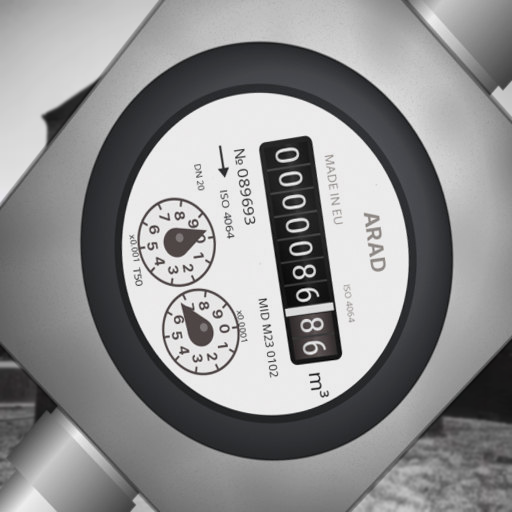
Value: 86.8596 m³
